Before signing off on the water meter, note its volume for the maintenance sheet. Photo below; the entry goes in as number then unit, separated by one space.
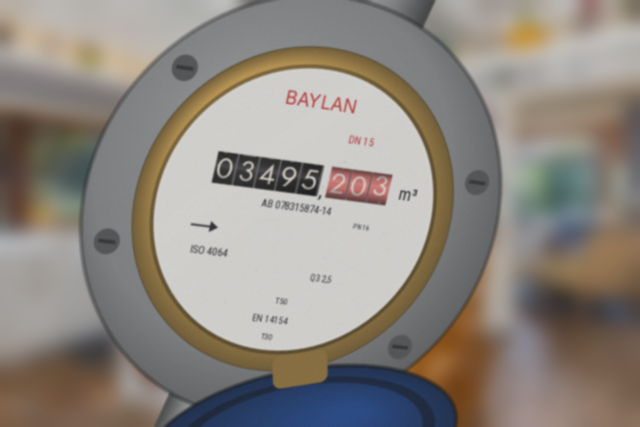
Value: 3495.203 m³
